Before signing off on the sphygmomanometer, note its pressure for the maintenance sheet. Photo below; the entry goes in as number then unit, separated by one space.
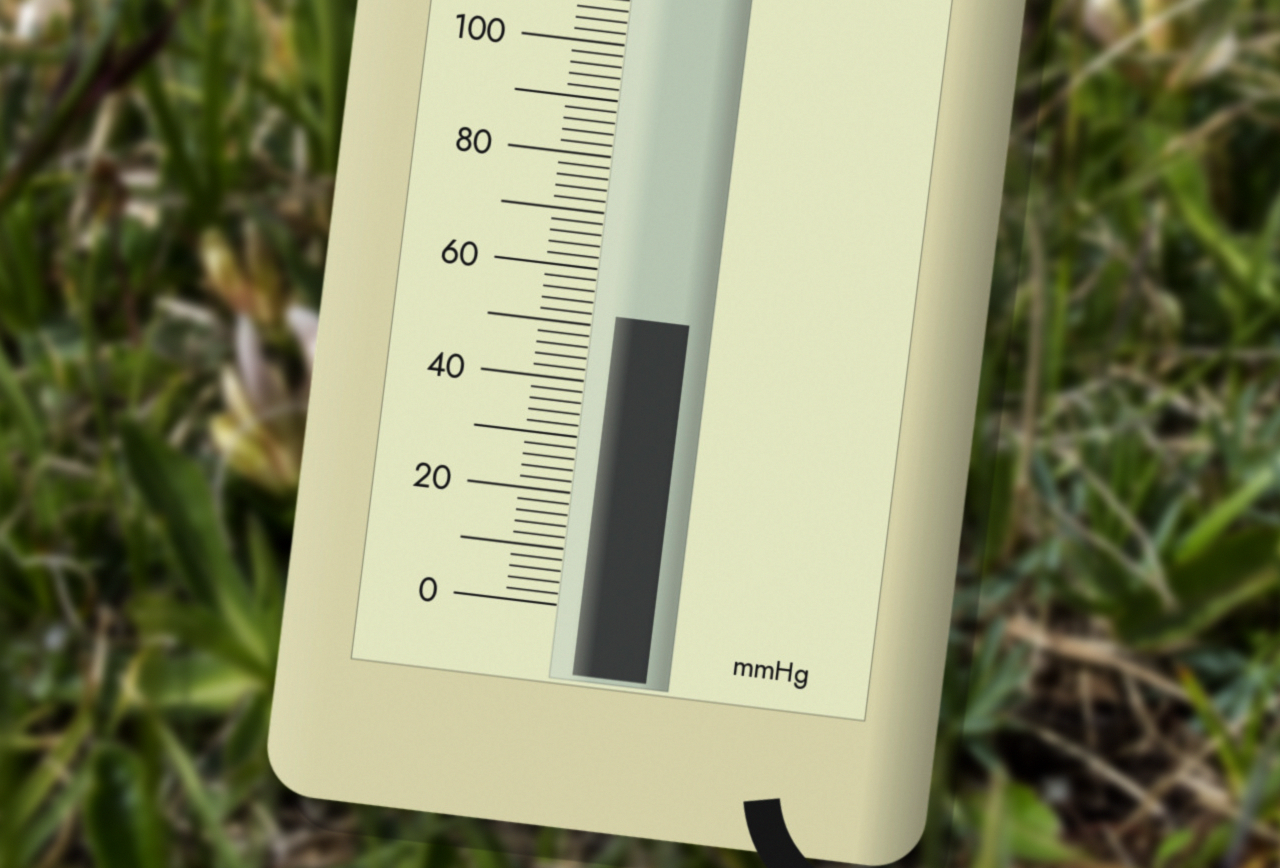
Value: 52 mmHg
